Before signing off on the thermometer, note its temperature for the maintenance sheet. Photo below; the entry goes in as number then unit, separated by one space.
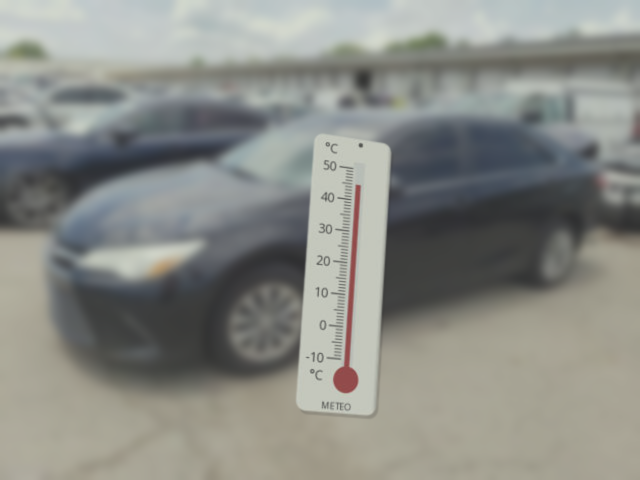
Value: 45 °C
